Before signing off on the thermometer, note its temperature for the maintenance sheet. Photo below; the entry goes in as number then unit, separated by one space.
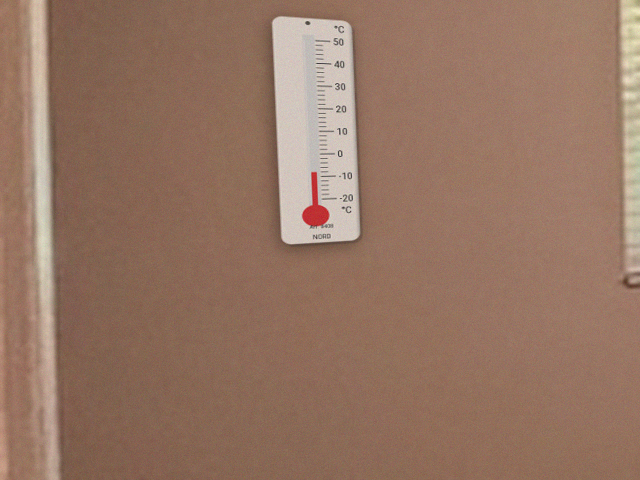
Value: -8 °C
